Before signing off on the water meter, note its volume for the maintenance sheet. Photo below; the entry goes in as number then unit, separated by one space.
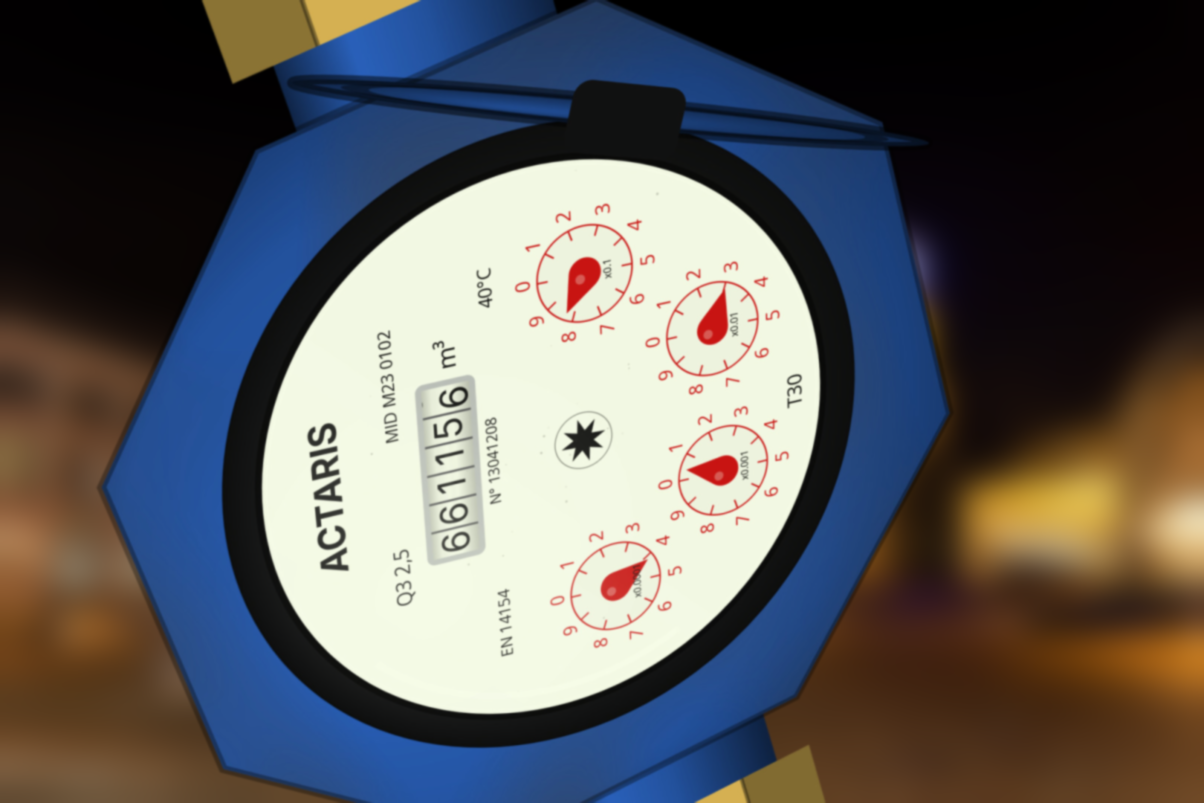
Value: 661155.8304 m³
